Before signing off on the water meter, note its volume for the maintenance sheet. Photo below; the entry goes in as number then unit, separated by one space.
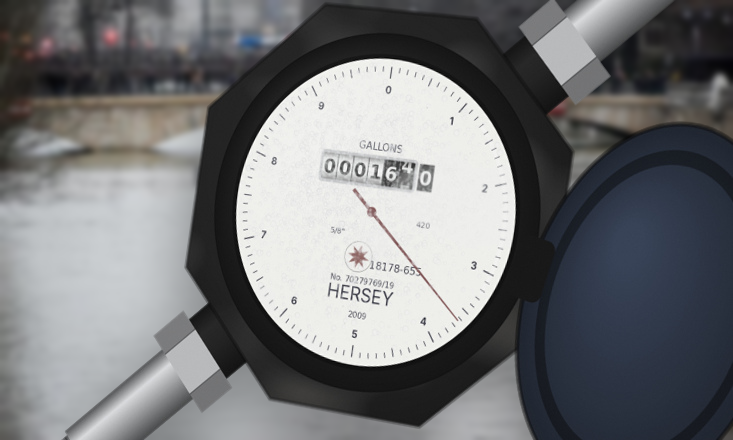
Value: 1643.6 gal
